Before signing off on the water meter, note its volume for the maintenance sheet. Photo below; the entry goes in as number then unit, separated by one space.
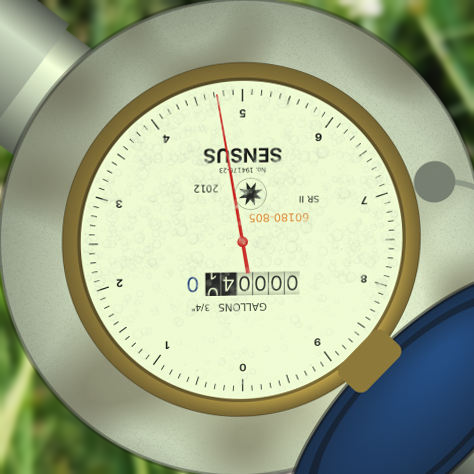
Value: 404.7 gal
